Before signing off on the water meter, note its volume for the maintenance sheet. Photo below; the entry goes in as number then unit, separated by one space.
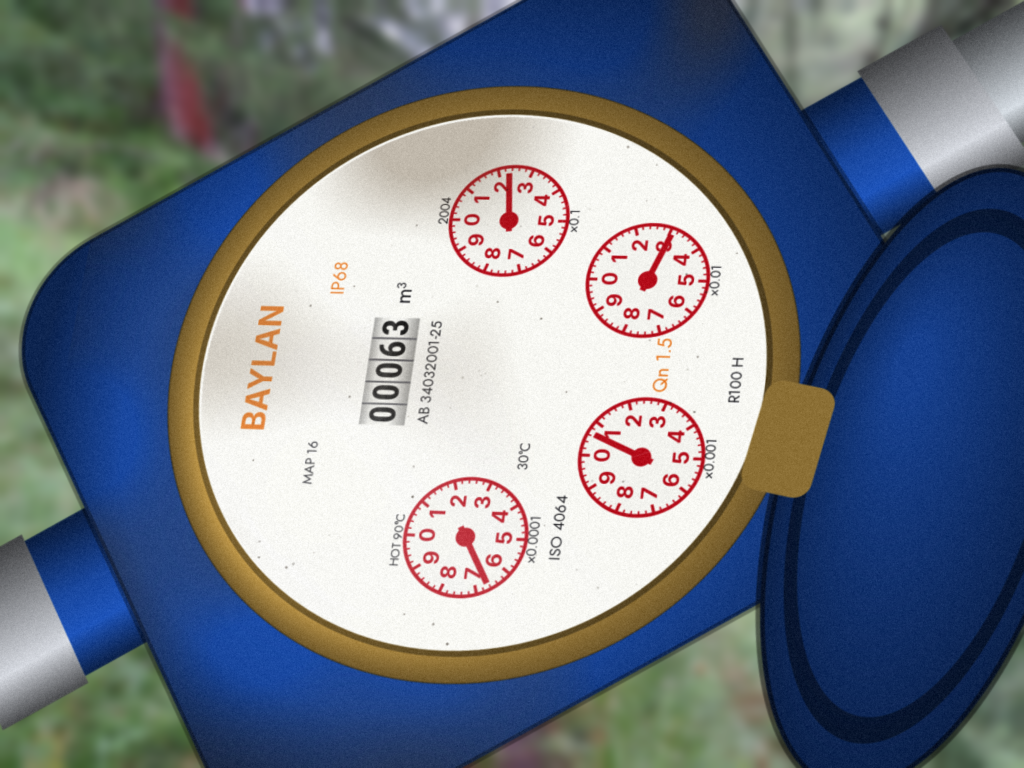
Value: 63.2306 m³
